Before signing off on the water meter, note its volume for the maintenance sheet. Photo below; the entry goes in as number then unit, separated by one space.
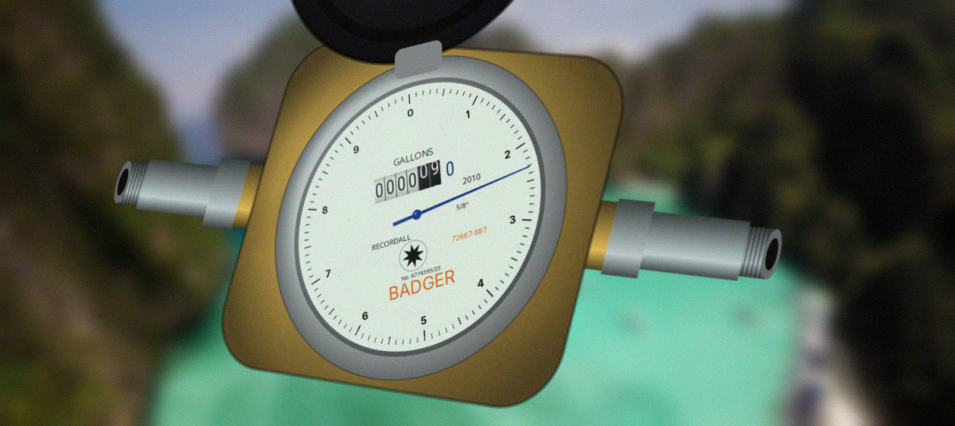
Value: 92.3 gal
